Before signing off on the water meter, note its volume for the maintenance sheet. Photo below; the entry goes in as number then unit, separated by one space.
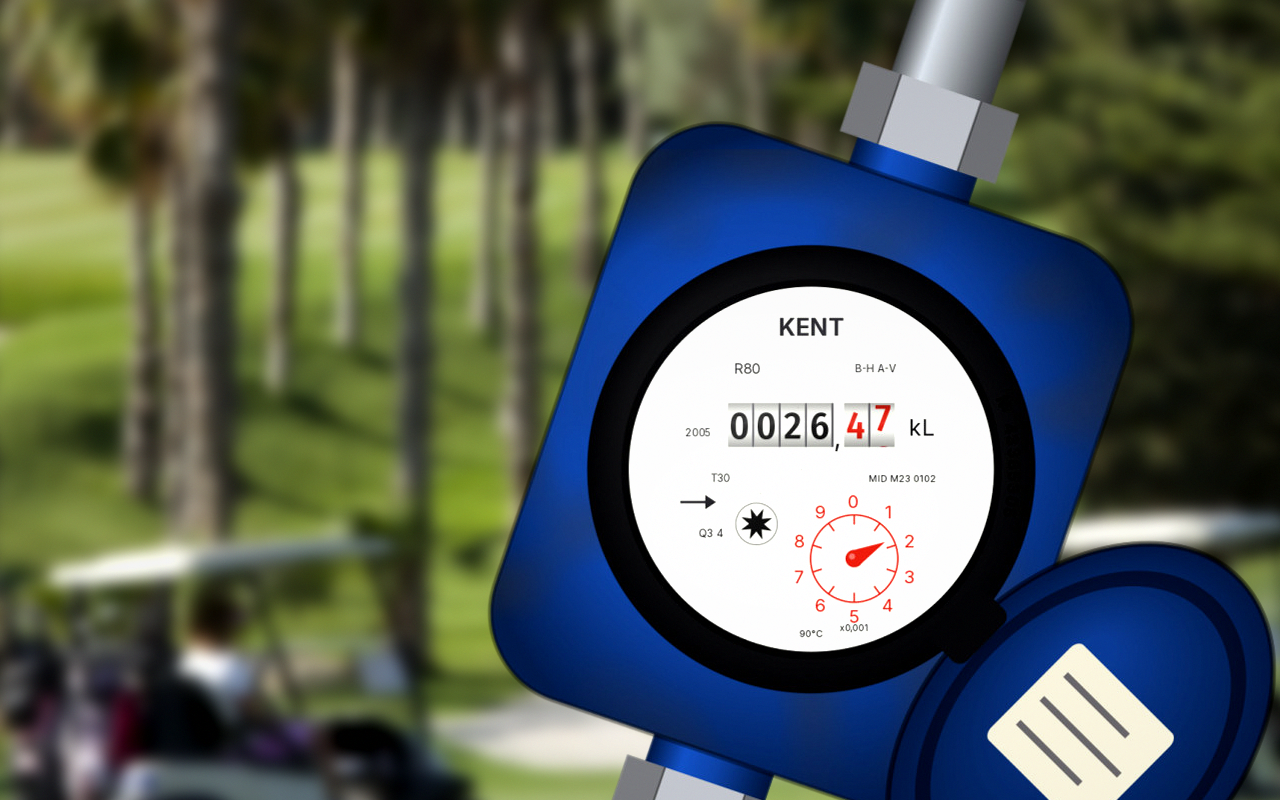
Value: 26.471 kL
